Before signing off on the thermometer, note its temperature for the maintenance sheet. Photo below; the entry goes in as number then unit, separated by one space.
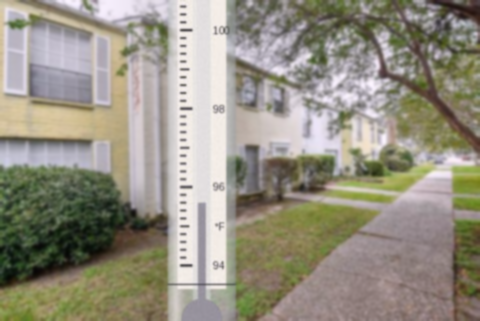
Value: 95.6 °F
